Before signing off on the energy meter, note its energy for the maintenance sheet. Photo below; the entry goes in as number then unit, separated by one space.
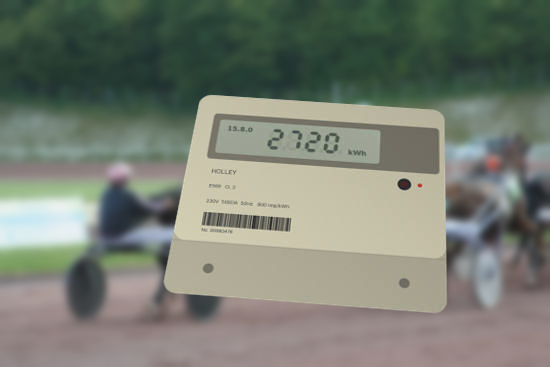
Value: 2720 kWh
